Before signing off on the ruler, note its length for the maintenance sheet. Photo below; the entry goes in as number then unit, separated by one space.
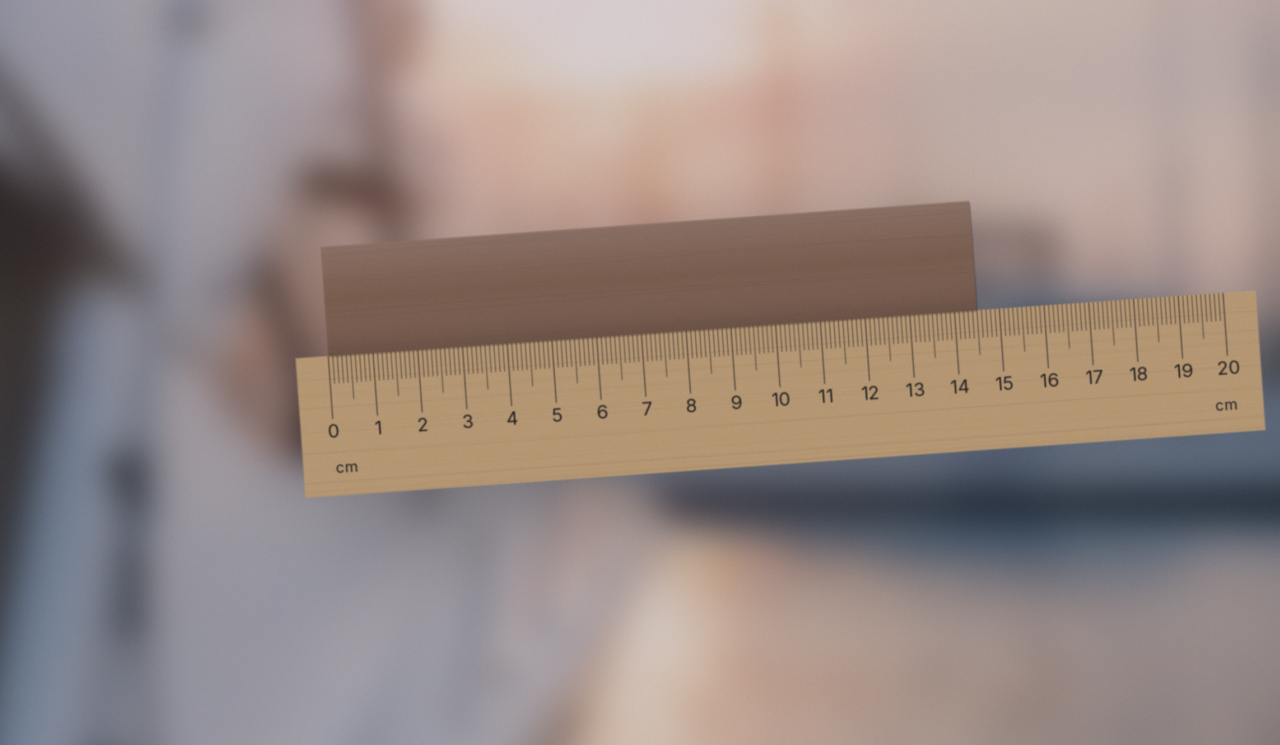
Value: 14.5 cm
